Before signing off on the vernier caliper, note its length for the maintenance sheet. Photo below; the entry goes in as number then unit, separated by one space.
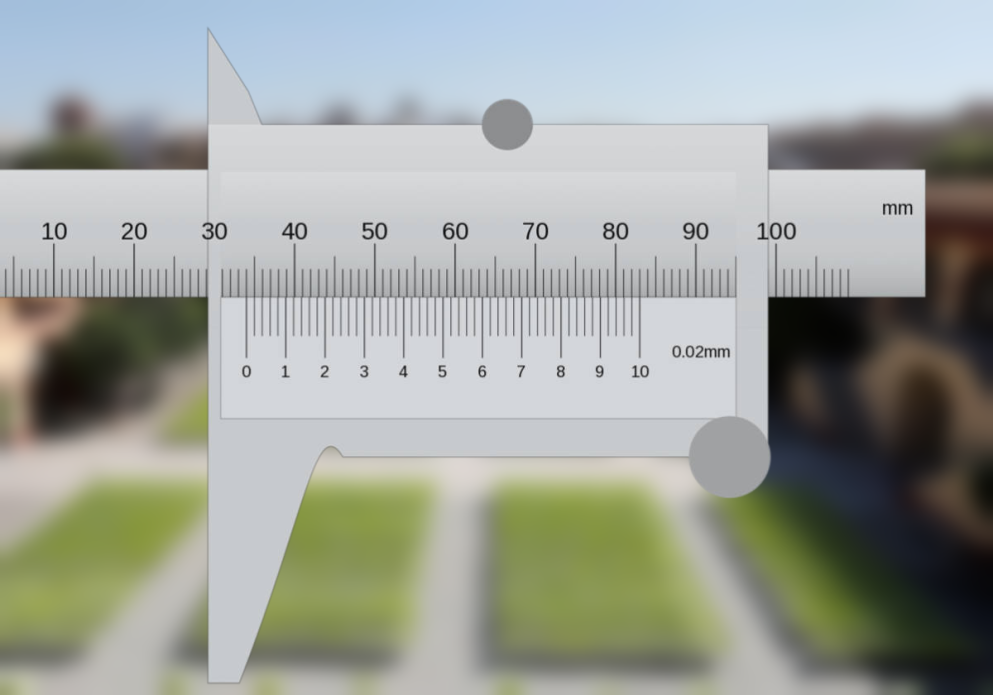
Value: 34.0 mm
